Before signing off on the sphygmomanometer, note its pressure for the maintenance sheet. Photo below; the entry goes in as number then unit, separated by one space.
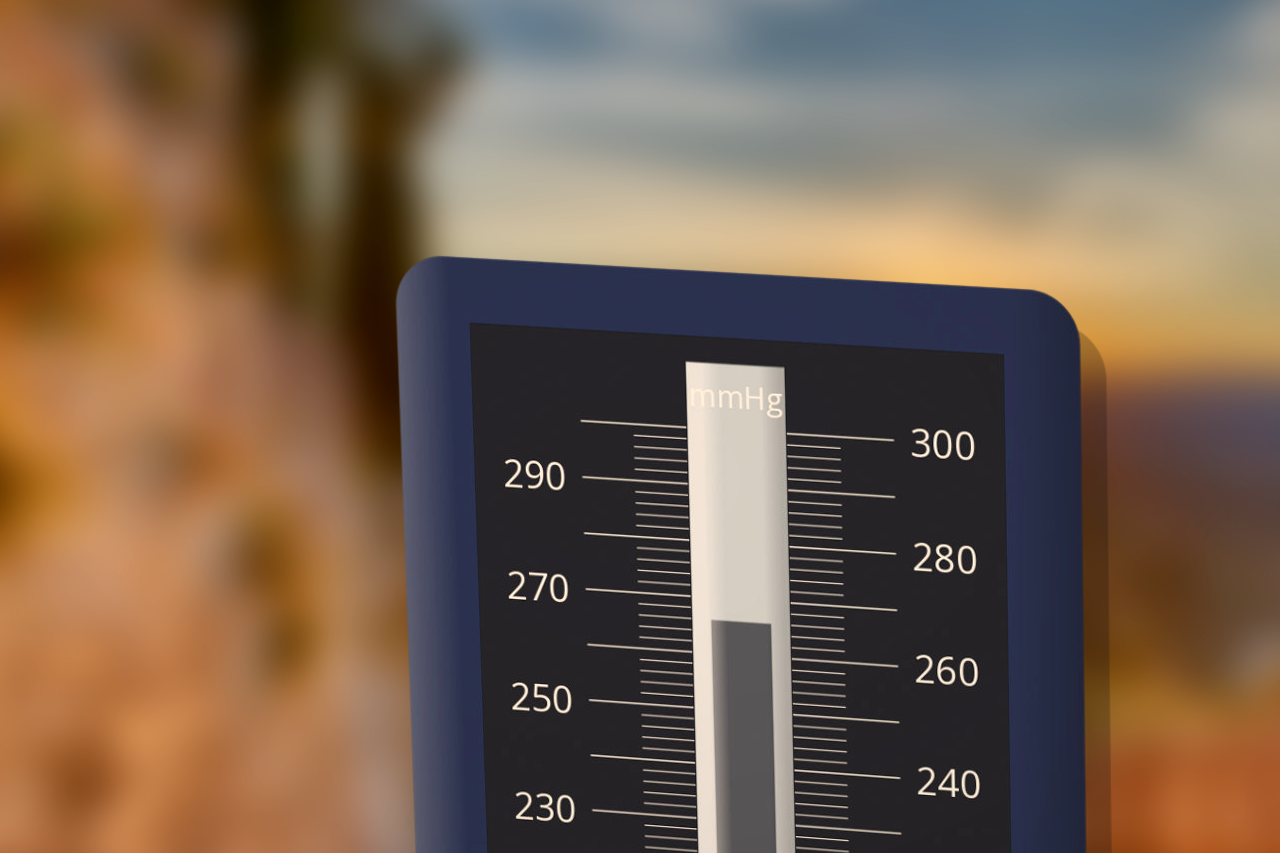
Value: 266 mmHg
